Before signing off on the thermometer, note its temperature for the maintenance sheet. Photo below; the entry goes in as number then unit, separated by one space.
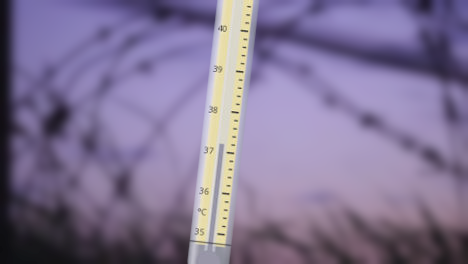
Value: 37.2 °C
